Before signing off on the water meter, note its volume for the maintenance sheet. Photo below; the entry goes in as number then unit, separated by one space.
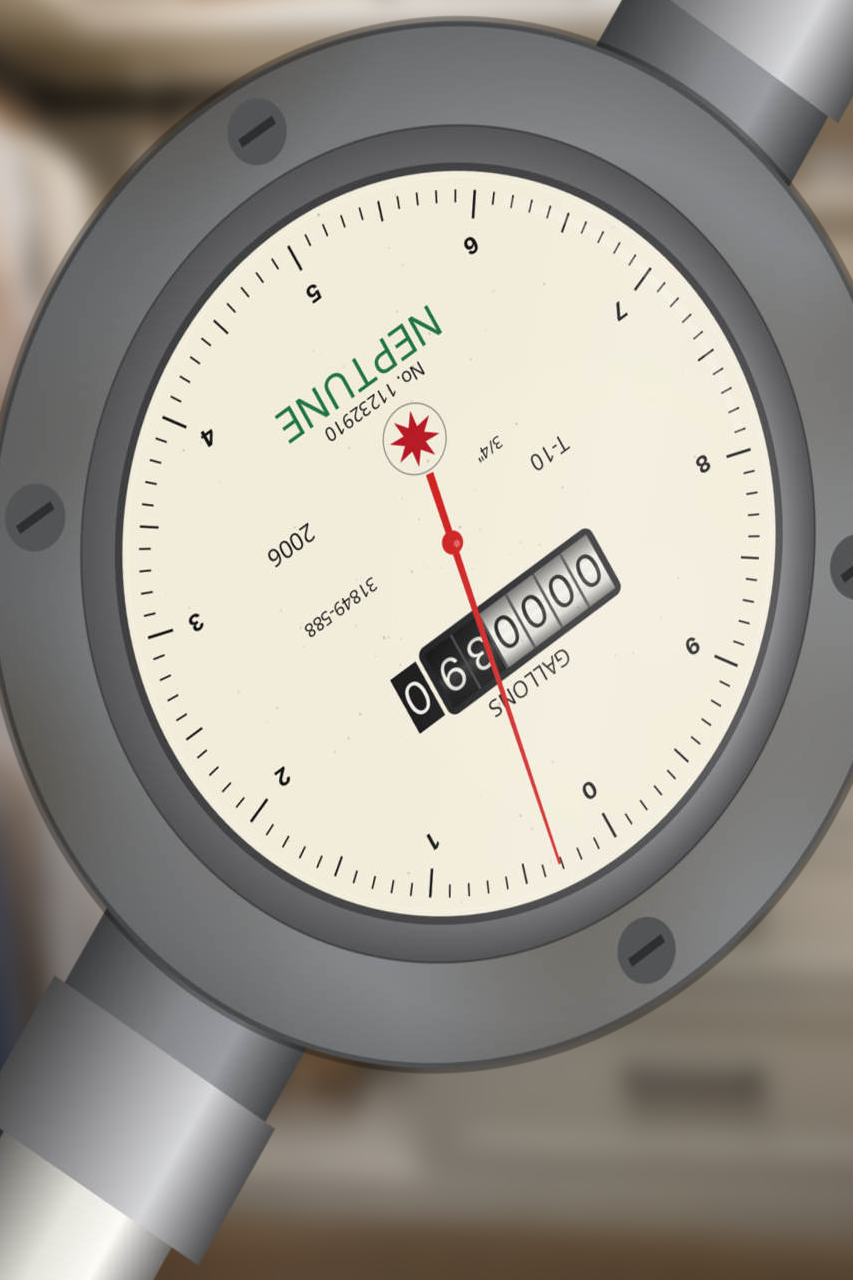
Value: 390.3 gal
